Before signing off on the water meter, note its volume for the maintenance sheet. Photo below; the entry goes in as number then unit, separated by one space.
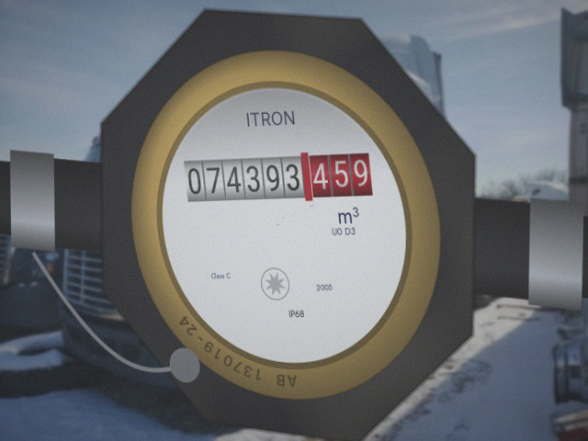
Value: 74393.459 m³
